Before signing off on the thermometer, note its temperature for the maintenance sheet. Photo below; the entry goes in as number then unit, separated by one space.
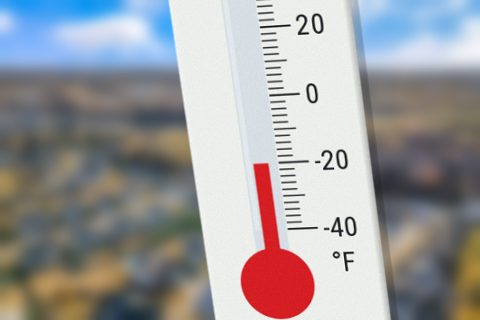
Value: -20 °F
